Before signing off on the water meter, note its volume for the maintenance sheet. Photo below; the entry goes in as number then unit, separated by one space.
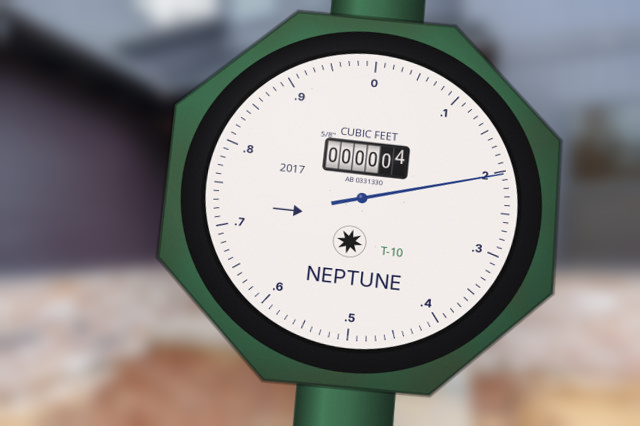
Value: 4.20 ft³
